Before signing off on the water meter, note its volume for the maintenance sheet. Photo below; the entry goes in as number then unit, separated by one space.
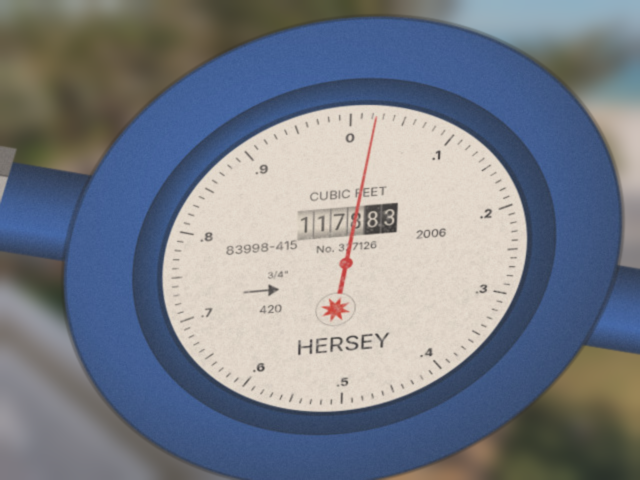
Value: 117883.02 ft³
